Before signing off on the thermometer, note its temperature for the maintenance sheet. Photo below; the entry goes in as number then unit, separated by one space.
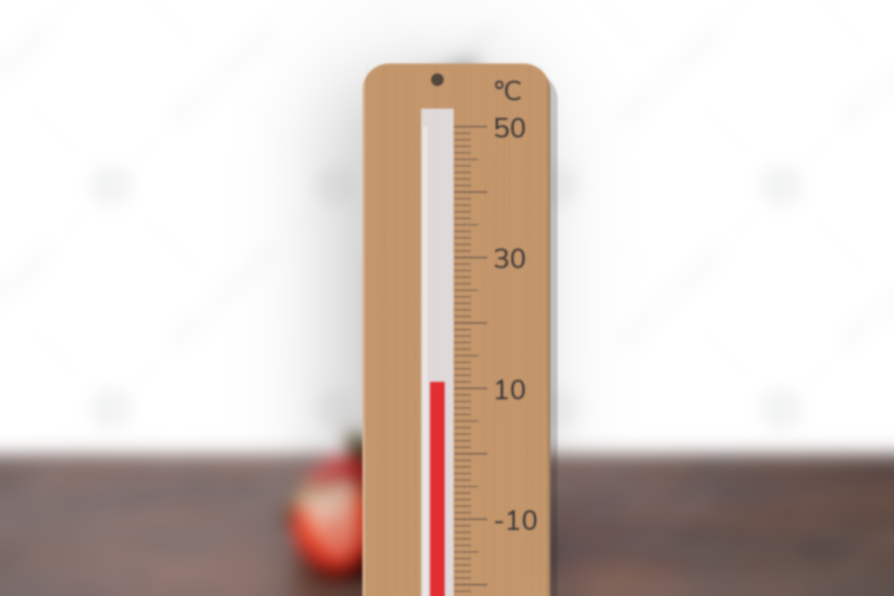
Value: 11 °C
